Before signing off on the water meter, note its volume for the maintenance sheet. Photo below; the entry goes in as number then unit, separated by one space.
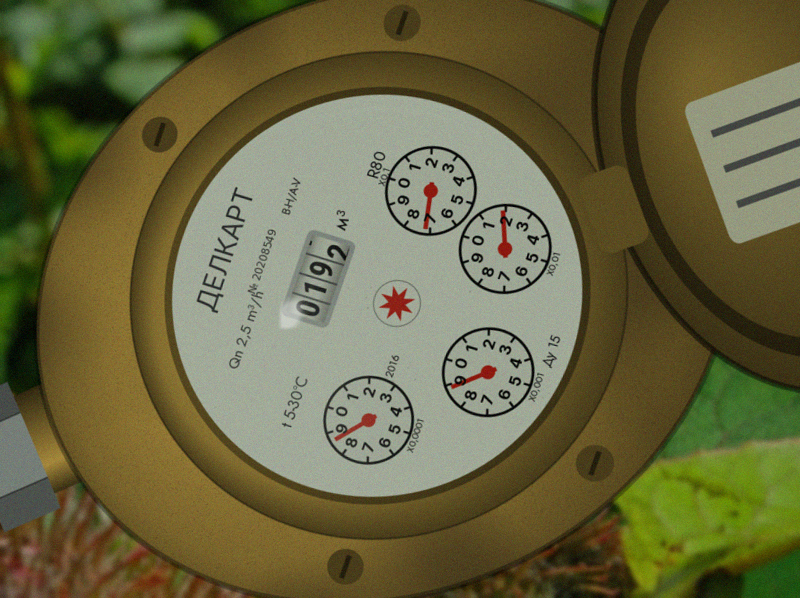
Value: 191.7188 m³
